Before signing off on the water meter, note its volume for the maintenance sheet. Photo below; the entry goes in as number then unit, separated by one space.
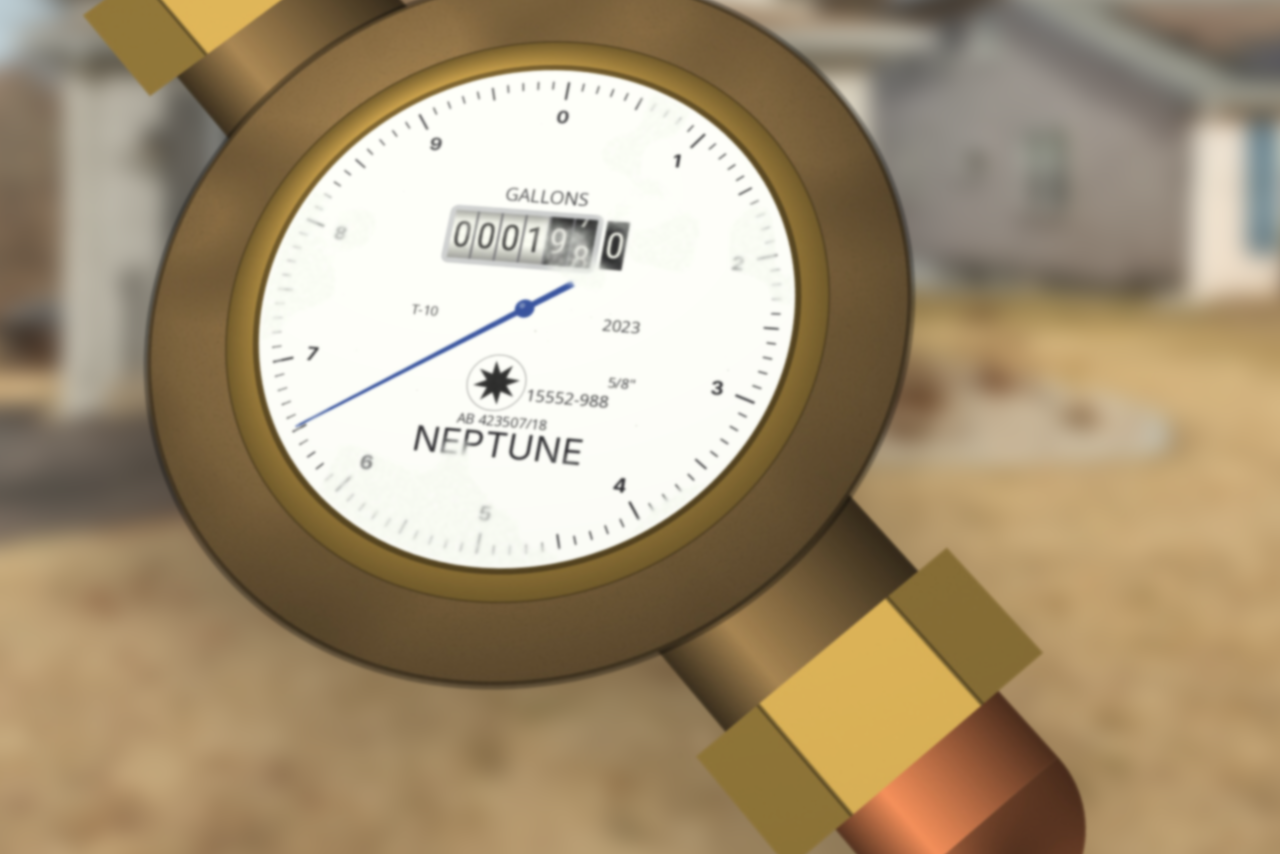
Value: 1976.5 gal
